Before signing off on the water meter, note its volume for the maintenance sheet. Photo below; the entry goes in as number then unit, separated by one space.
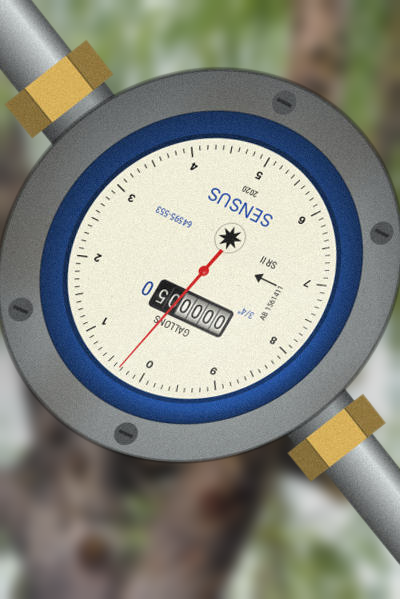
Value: 50.3 gal
